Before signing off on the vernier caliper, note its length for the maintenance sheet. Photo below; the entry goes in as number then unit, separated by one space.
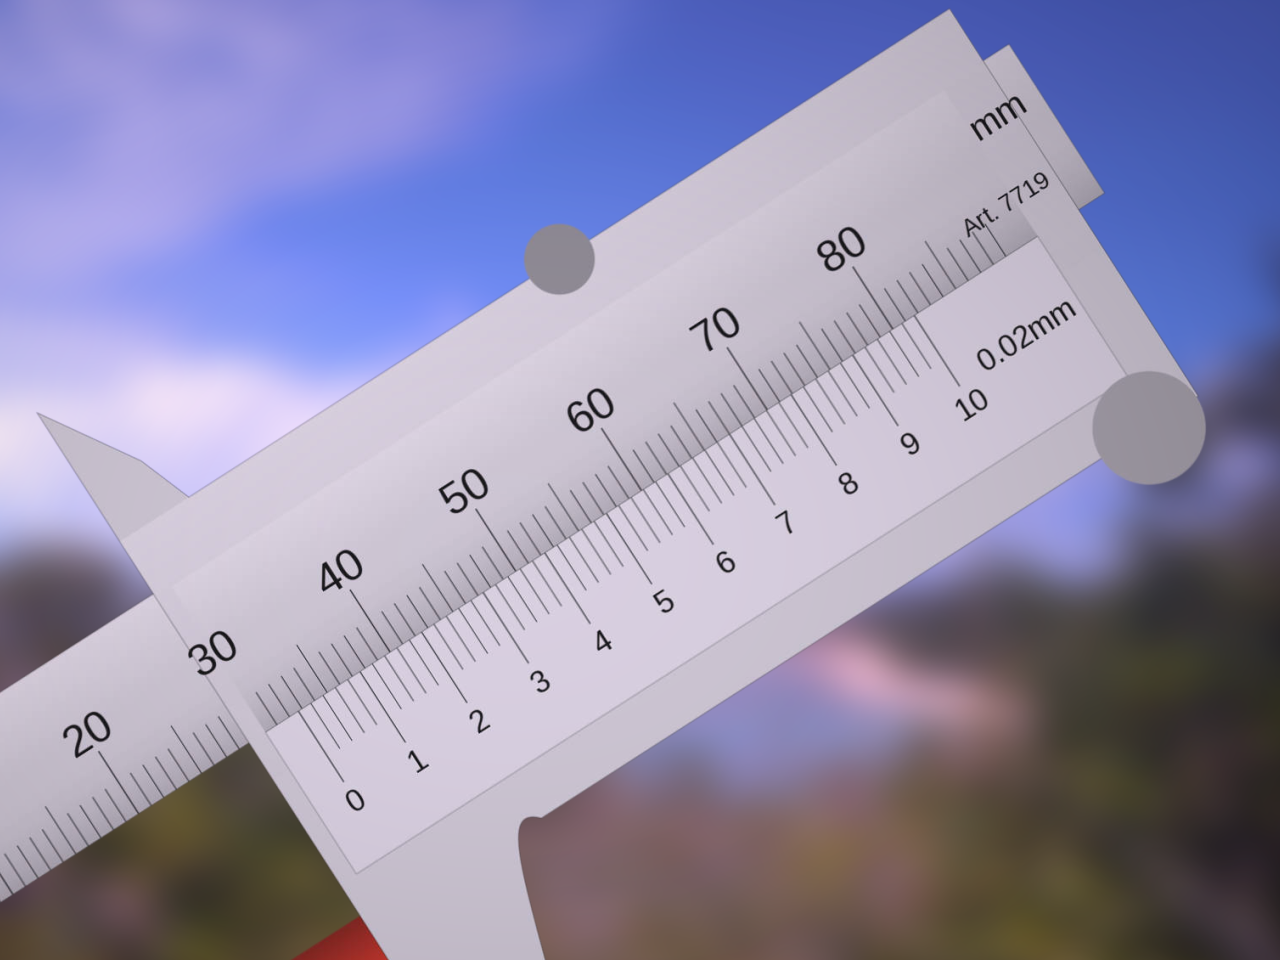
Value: 32.7 mm
